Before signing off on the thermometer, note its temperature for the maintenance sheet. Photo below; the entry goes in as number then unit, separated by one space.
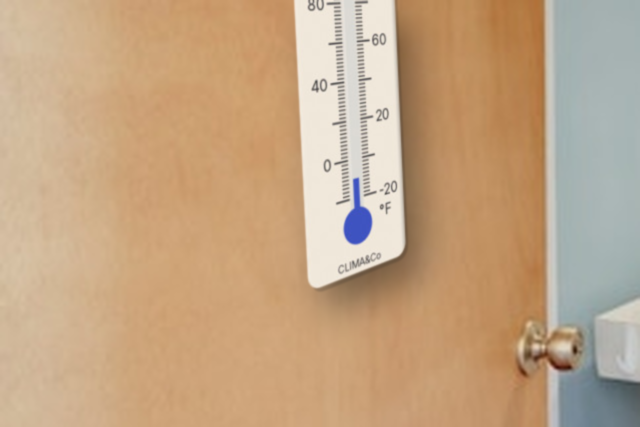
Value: -10 °F
